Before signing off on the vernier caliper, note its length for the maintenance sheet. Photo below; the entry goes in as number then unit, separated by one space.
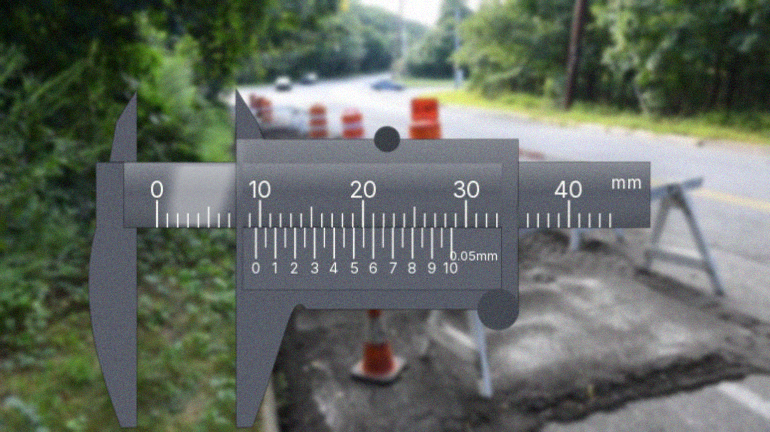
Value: 9.6 mm
